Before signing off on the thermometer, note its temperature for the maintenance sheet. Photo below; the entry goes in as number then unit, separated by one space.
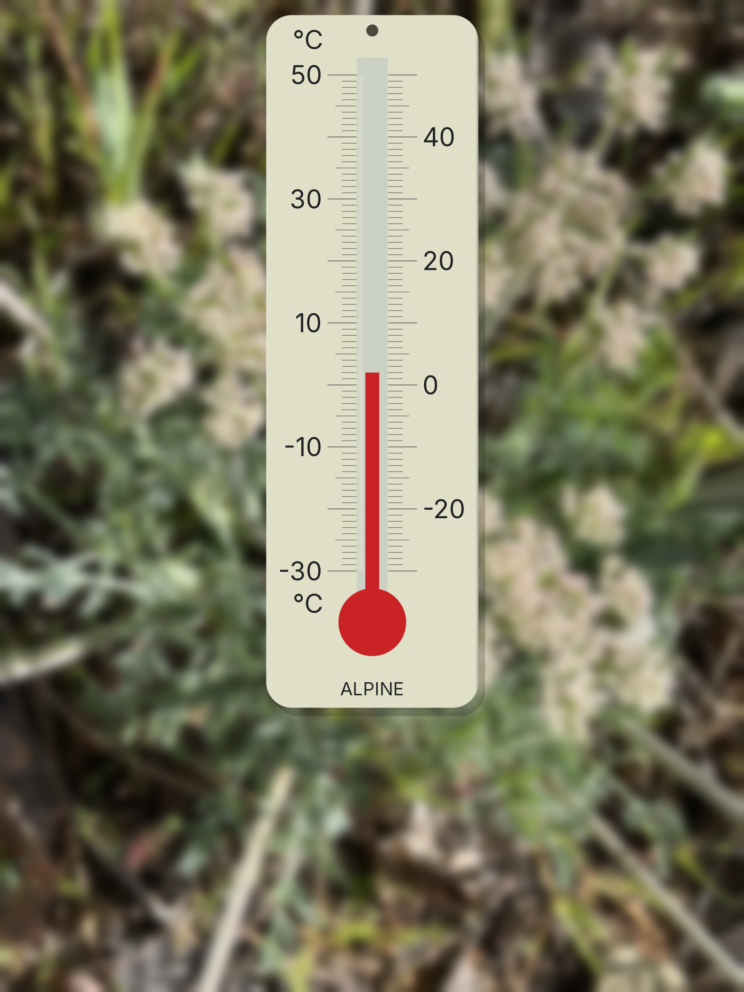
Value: 2 °C
